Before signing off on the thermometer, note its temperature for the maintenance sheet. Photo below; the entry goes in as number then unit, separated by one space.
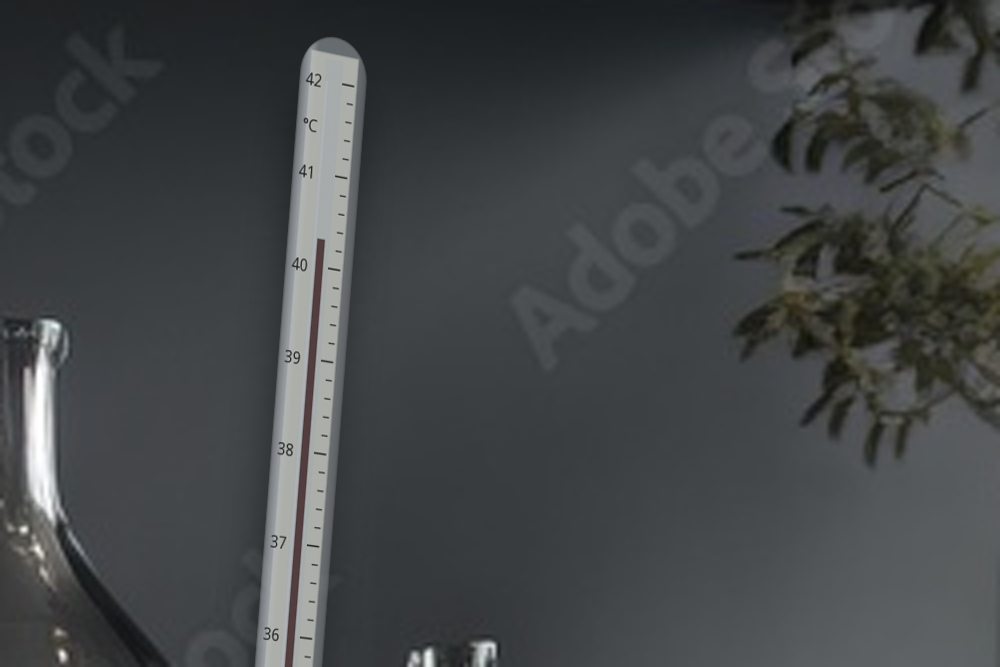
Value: 40.3 °C
